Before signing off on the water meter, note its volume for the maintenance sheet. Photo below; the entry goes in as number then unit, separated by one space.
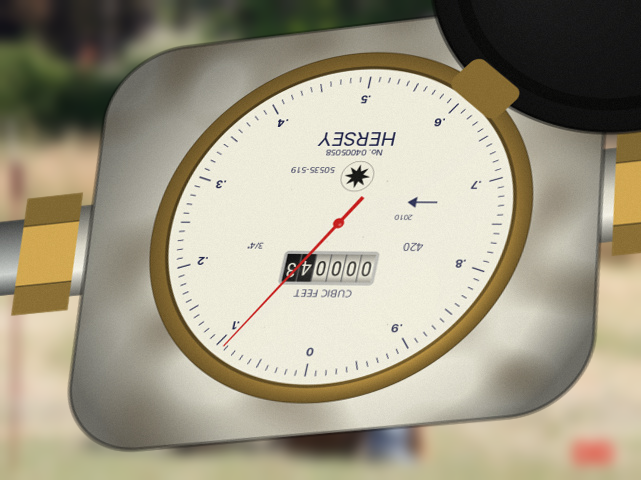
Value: 43.09 ft³
